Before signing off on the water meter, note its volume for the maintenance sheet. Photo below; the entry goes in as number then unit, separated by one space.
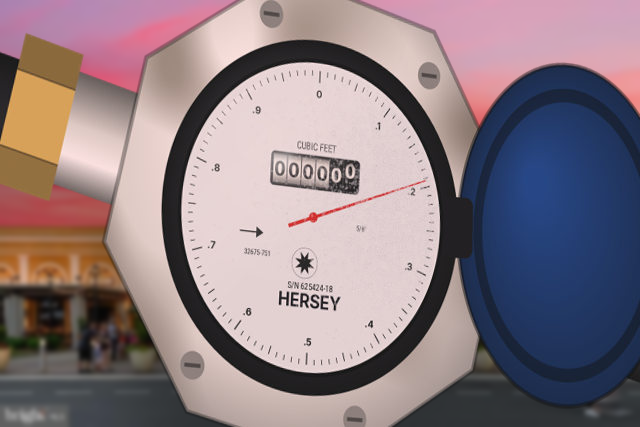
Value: 0.19 ft³
